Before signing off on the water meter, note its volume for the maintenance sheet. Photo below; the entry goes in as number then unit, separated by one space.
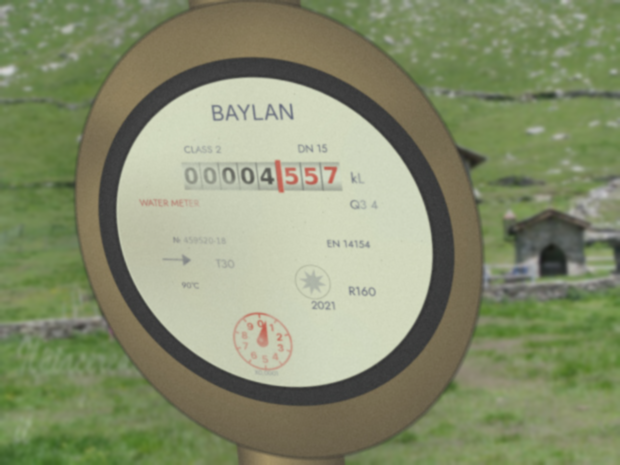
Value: 4.5570 kL
